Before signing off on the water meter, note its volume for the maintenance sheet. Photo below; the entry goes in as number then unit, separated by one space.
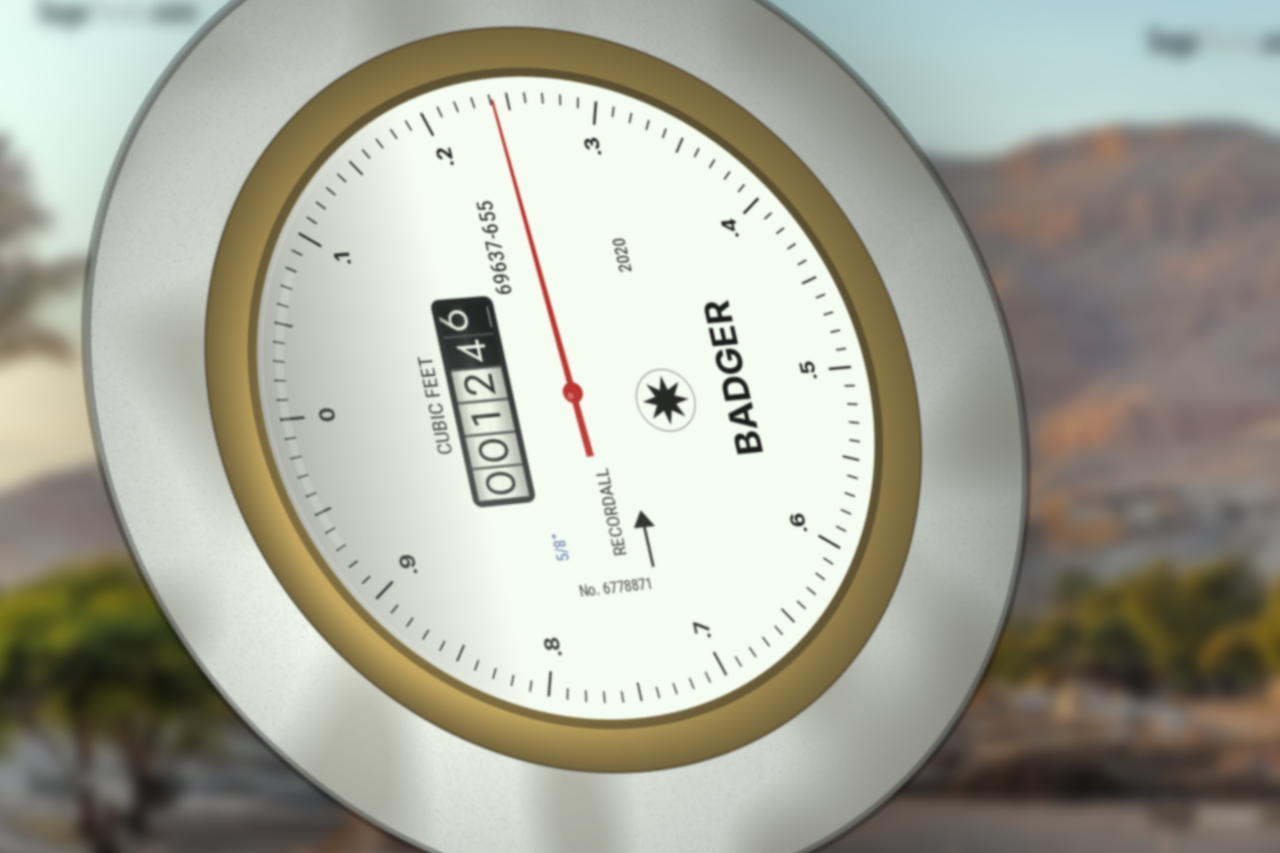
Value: 1246.24 ft³
